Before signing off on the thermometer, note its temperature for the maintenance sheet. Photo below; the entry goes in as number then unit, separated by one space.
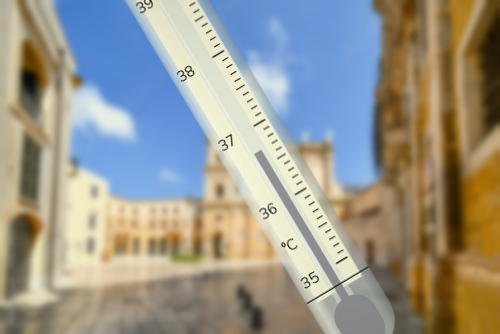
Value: 36.7 °C
